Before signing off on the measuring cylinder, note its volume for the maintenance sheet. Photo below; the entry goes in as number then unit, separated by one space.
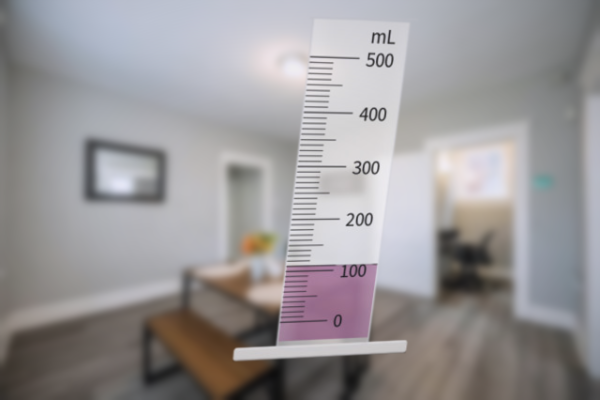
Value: 110 mL
